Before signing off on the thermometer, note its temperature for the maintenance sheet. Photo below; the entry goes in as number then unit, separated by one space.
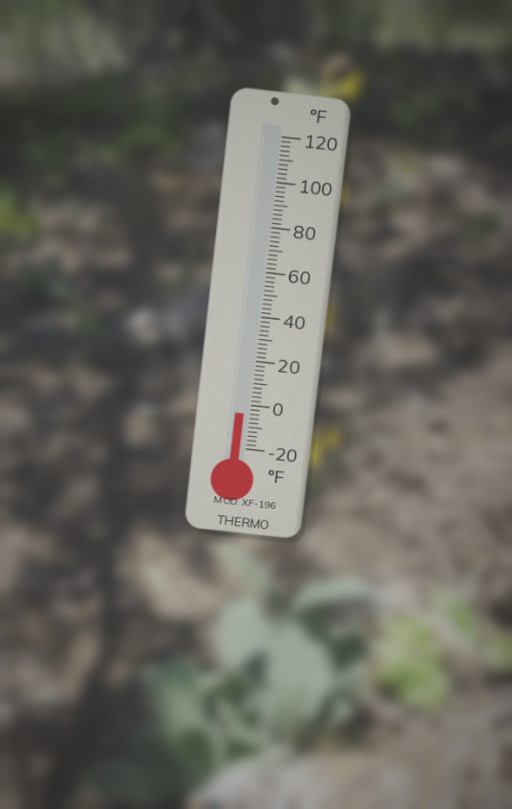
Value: -4 °F
